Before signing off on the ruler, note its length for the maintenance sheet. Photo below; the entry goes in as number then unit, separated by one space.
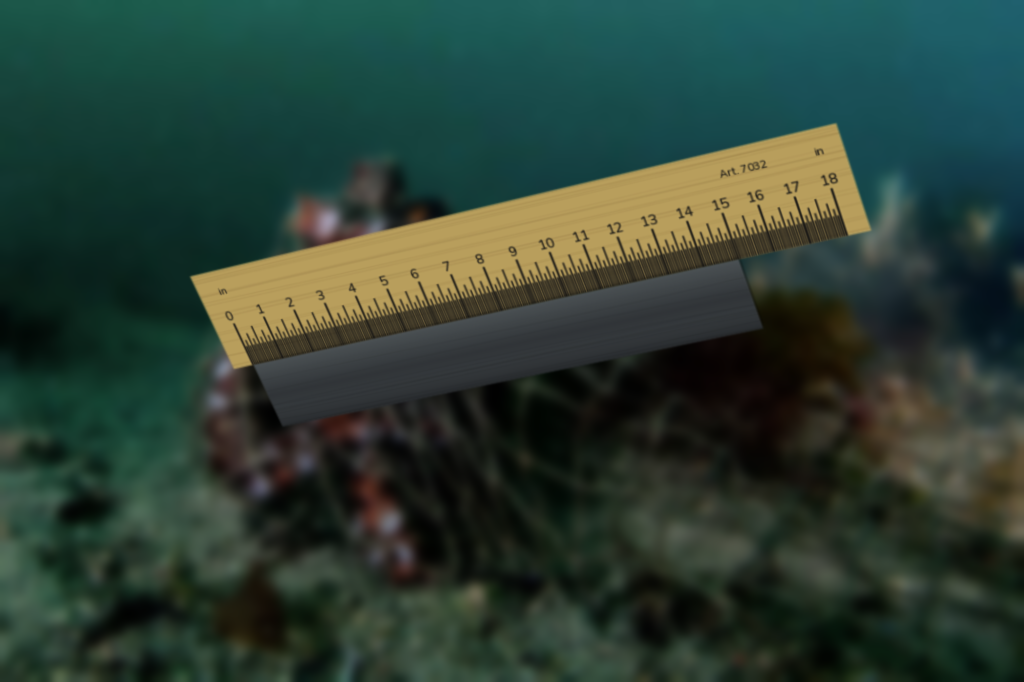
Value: 15 in
